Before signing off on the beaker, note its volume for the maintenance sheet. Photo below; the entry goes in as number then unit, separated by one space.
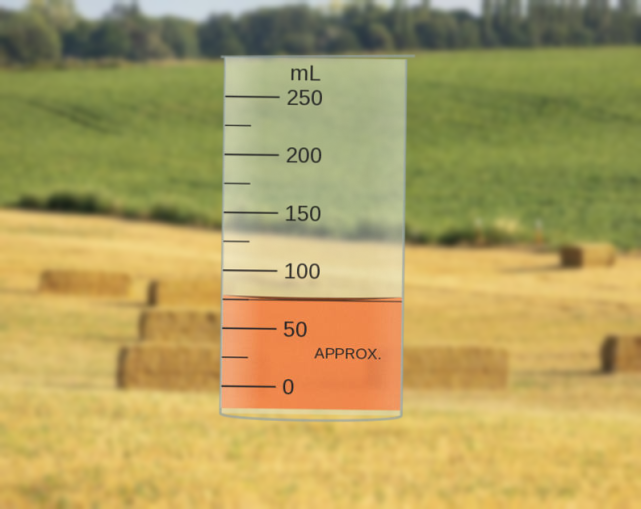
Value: 75 mL
